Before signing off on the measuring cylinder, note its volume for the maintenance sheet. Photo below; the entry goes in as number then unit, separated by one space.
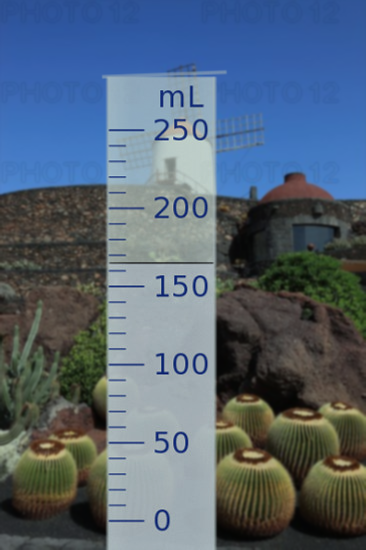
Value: 165 mL
